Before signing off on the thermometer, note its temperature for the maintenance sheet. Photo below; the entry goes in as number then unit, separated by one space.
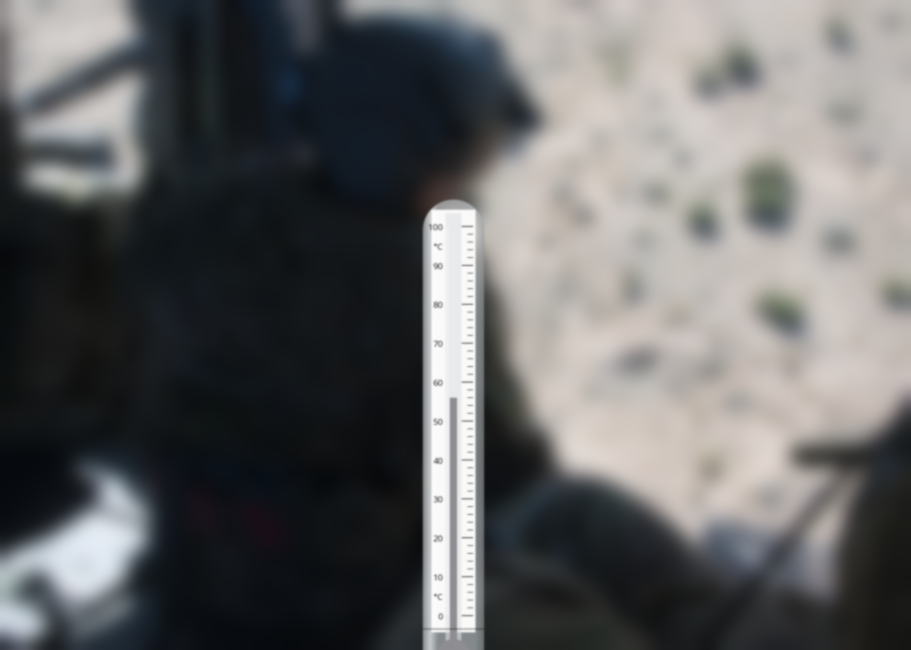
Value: 56 °C
